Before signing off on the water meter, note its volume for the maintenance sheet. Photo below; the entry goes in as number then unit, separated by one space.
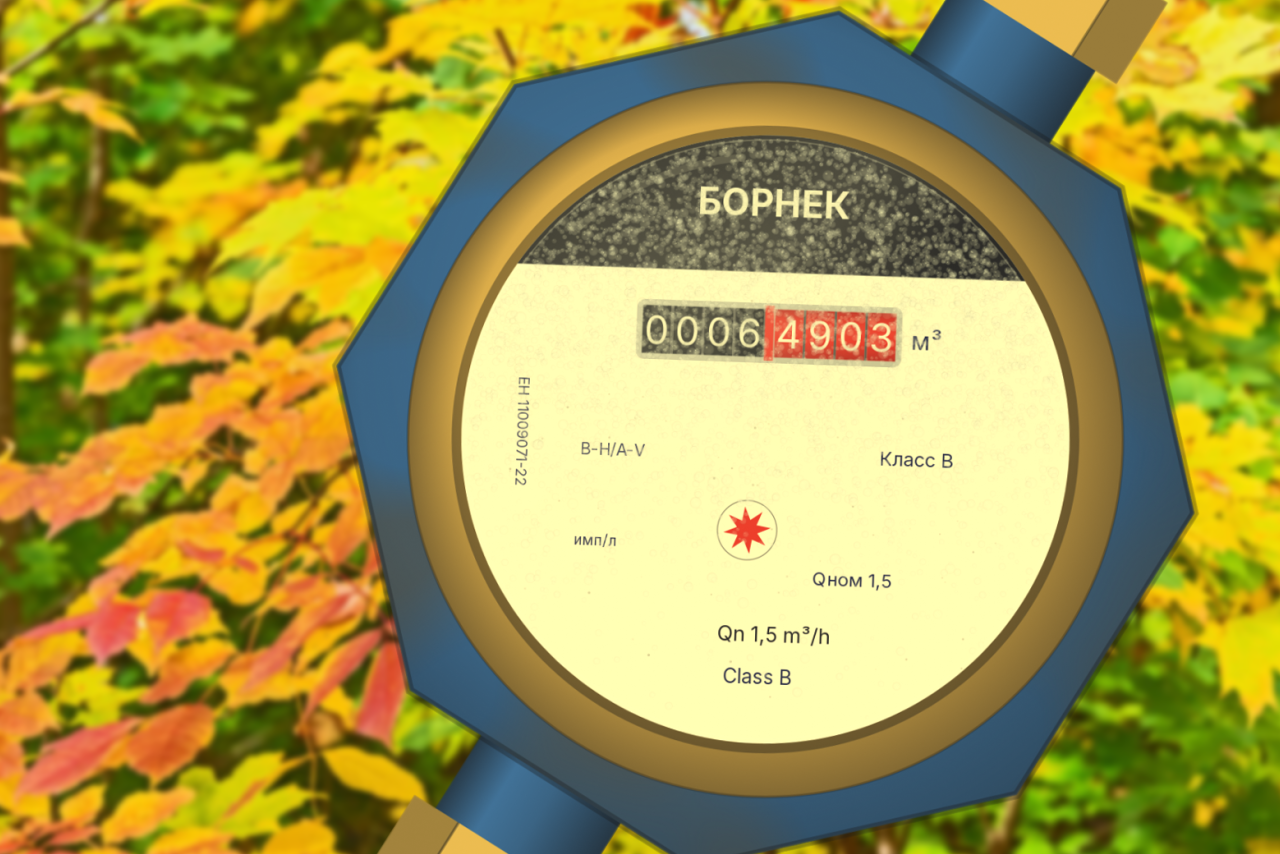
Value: 6.4903 m³
